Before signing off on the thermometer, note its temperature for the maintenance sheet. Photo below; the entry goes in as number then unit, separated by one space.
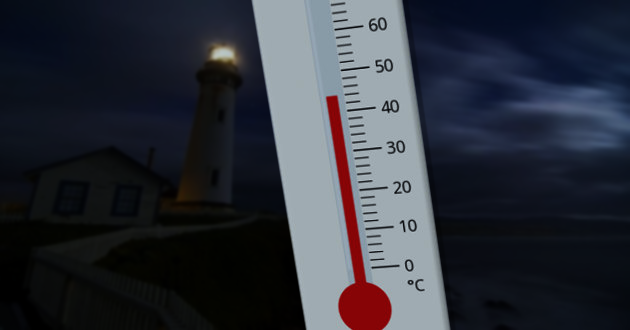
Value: 44 °C
